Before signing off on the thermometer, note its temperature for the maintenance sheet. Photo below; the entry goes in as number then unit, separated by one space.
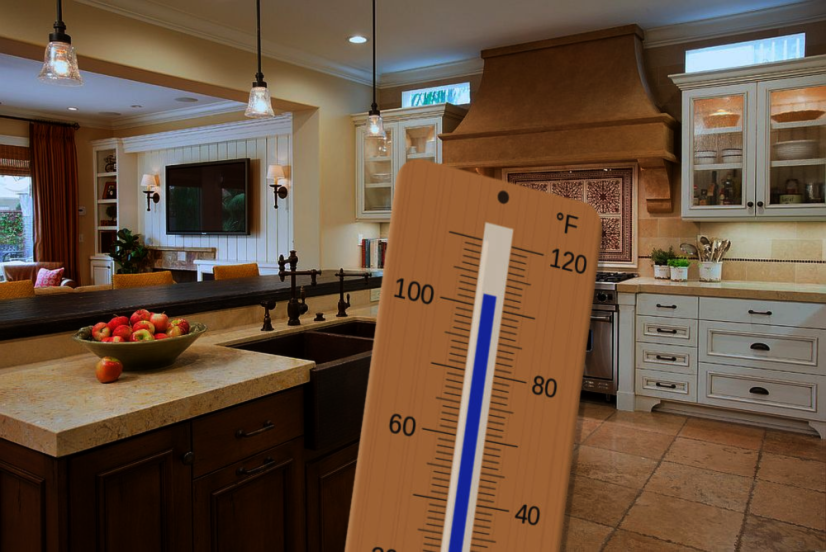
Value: 104 °F
